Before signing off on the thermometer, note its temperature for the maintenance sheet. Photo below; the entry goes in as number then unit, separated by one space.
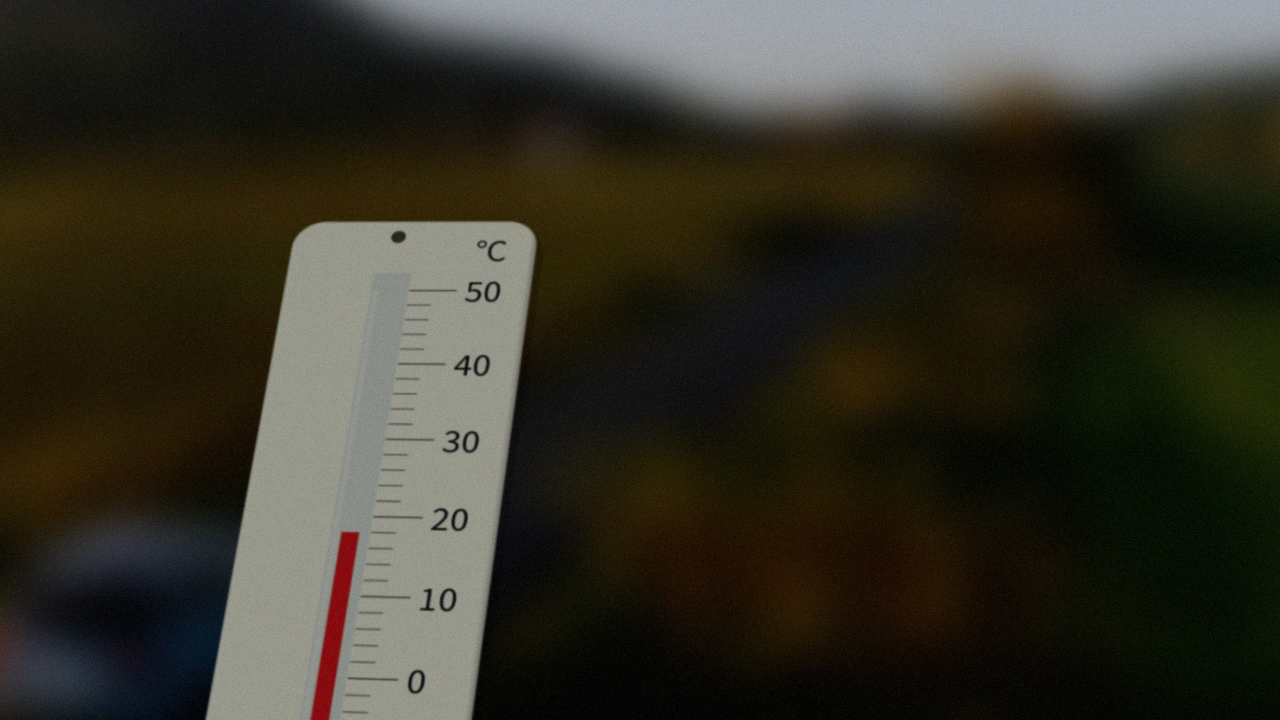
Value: 18 °C
